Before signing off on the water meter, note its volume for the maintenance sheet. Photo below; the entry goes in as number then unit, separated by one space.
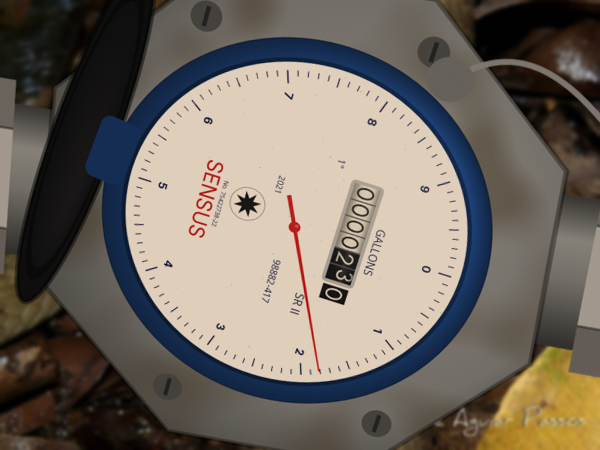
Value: 231.8 gal
